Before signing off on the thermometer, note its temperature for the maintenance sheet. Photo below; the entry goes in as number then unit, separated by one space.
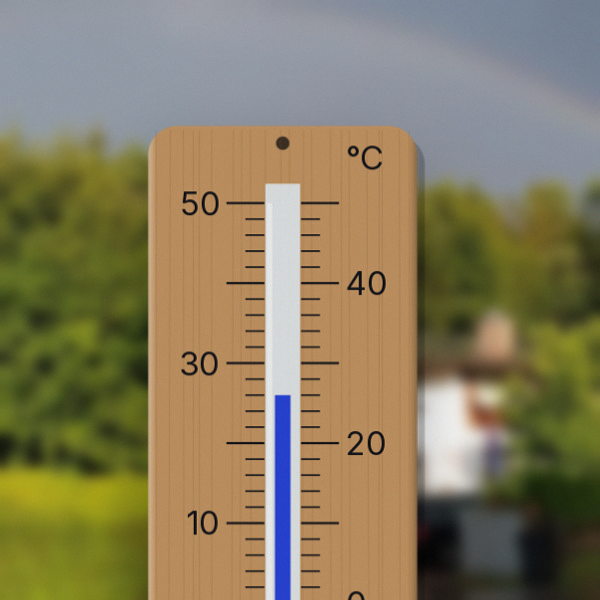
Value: 26 °C
